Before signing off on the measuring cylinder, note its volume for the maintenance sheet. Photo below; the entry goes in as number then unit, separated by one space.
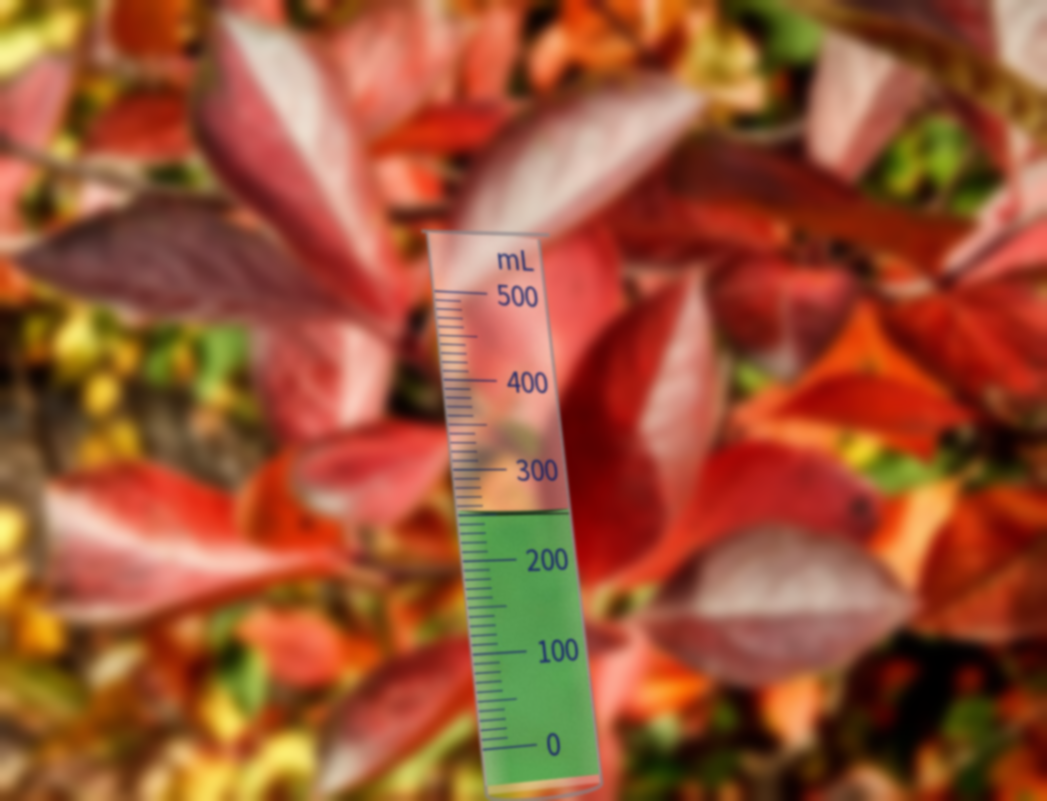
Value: 250 mL
